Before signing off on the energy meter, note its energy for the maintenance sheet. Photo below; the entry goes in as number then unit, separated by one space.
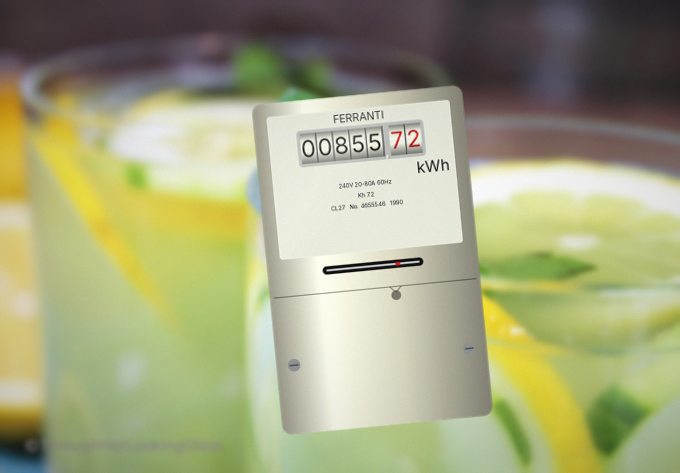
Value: 855.72 kWh
